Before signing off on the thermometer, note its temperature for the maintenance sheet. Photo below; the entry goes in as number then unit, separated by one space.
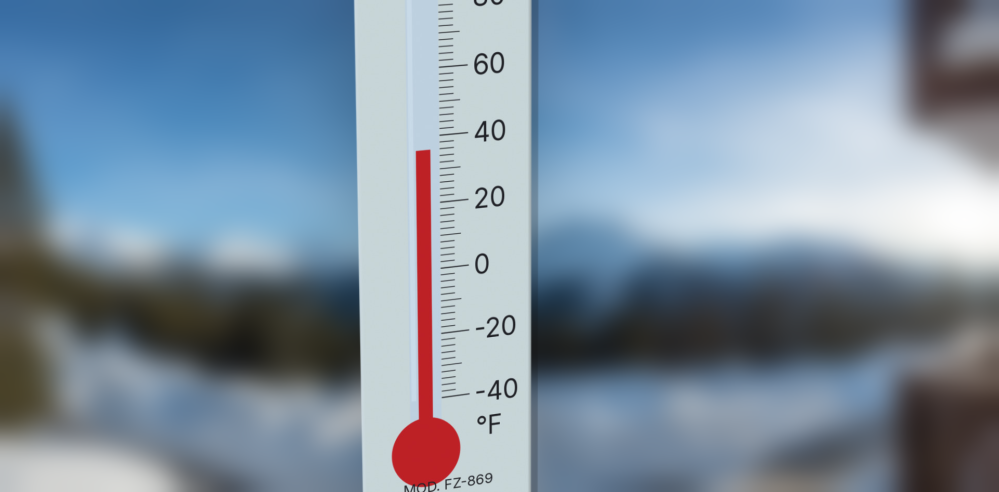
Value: 36 °F
